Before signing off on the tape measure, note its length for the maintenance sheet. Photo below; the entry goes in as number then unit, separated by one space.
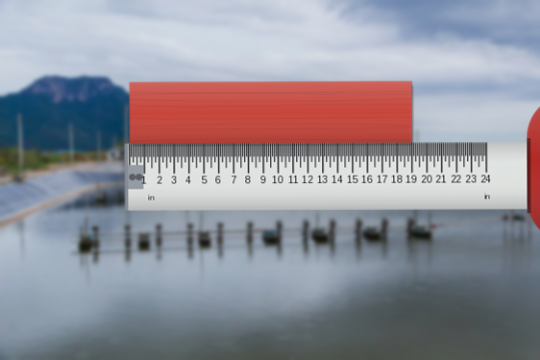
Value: 19 in
